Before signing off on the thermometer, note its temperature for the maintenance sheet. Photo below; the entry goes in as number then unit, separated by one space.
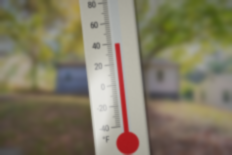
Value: 40 °F
